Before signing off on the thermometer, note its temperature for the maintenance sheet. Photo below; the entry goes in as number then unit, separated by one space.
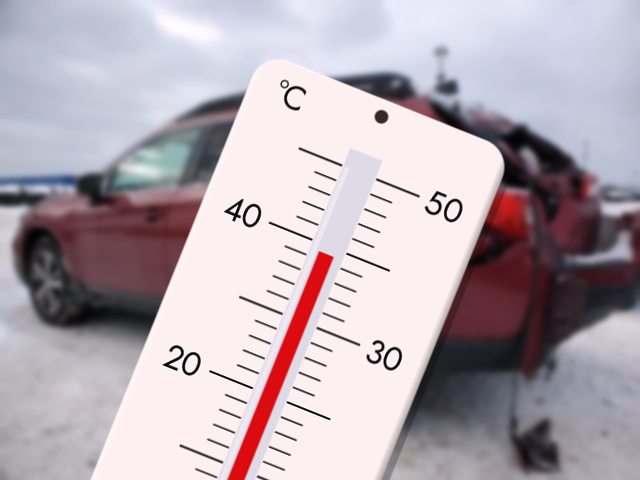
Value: 39 °C
